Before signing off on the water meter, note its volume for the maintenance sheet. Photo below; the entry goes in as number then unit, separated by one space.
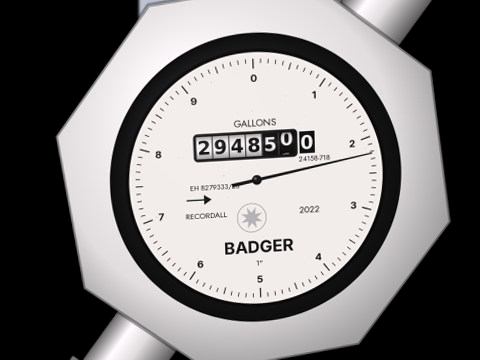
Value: 2948502.2 gal
